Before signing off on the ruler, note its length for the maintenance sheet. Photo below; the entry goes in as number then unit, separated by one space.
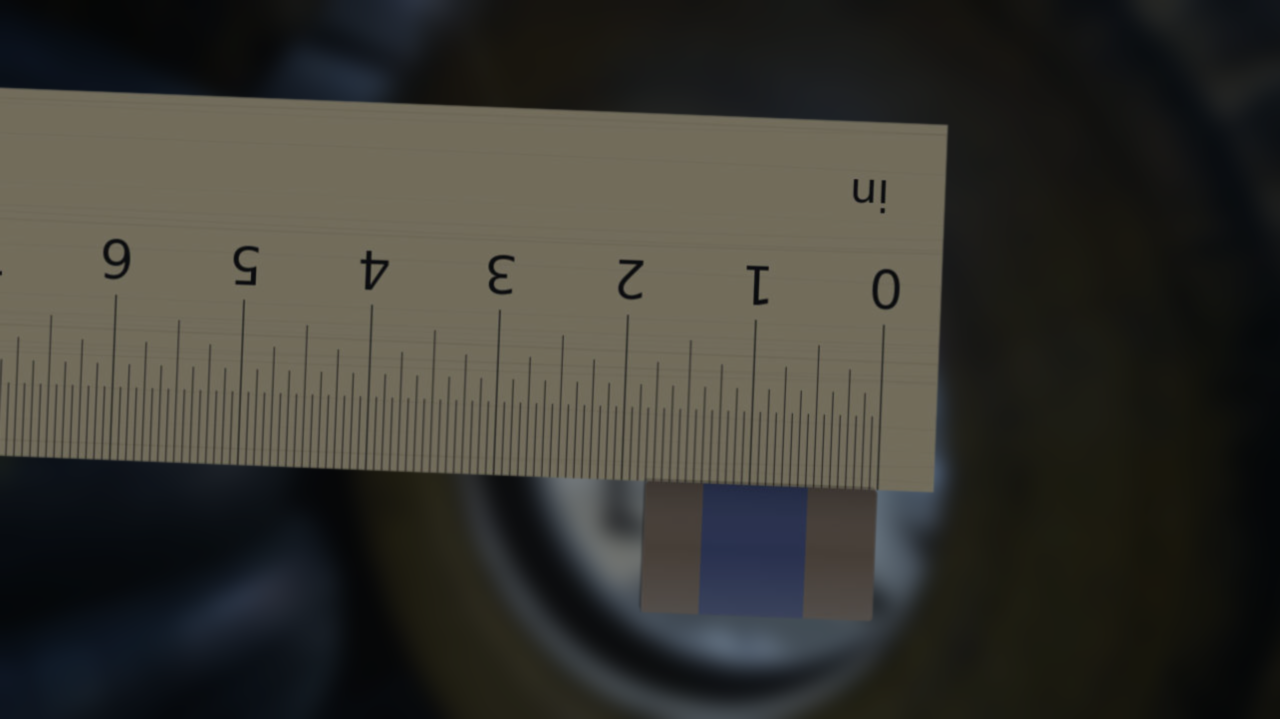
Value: 1.8125 in
